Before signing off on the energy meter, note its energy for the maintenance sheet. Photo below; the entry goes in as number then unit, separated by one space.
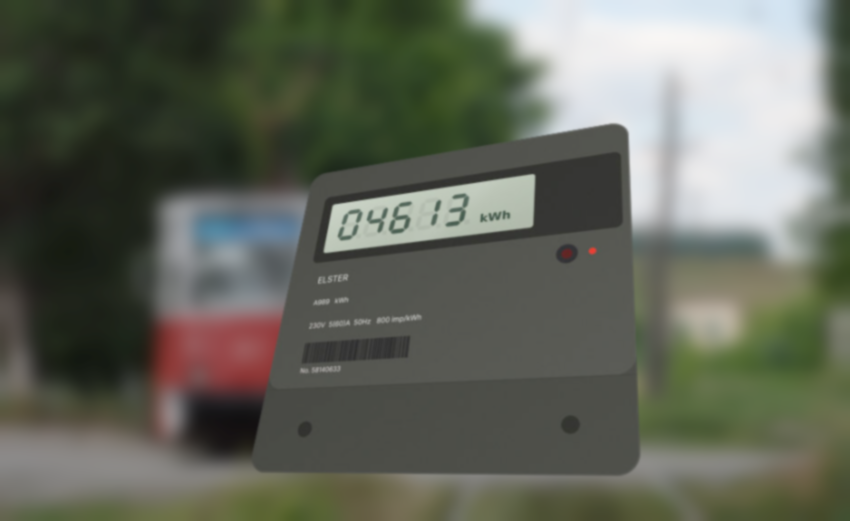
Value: 4613 kWh
